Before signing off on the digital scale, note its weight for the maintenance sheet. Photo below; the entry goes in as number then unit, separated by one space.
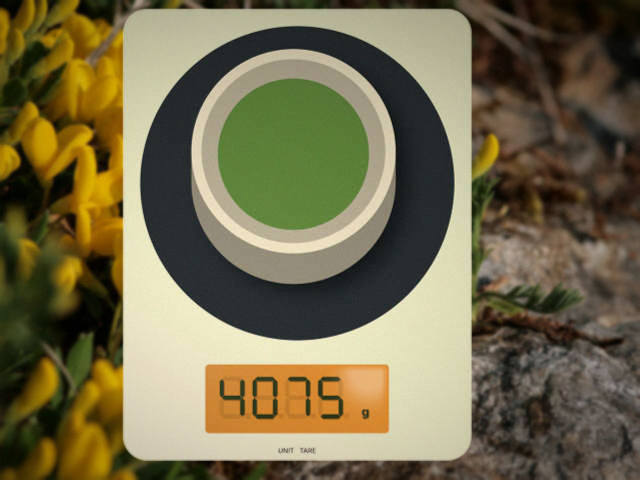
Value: 4075 g
